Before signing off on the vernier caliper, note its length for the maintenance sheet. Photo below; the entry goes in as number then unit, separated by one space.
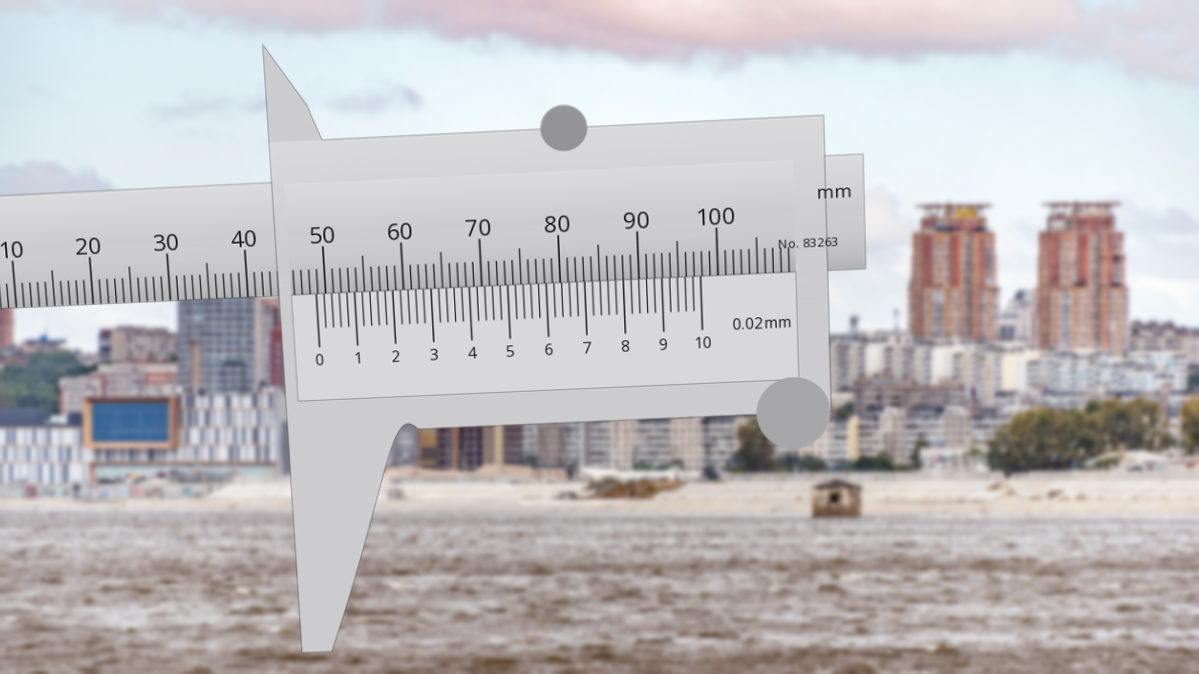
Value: 48.8 mm
